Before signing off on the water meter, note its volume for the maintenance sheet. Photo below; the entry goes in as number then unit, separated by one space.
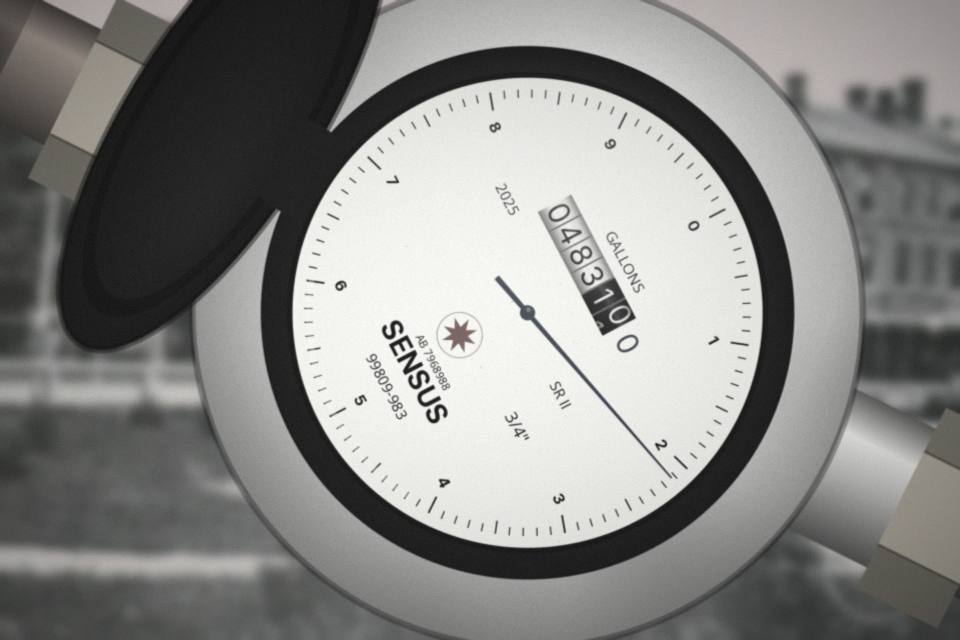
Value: 483102.1 gal
